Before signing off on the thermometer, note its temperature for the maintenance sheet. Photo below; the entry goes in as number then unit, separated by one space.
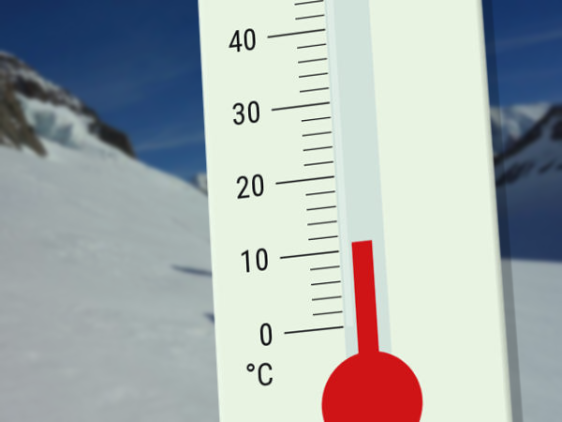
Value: 11 °C
